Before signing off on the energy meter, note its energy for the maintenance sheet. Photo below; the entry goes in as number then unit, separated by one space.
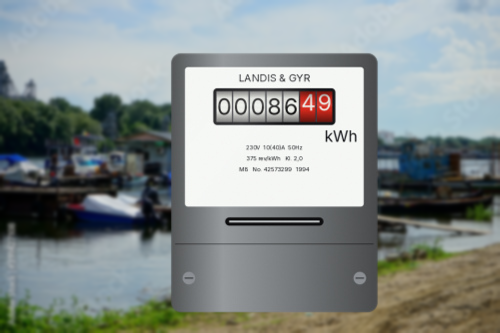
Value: 86.49 kWh
